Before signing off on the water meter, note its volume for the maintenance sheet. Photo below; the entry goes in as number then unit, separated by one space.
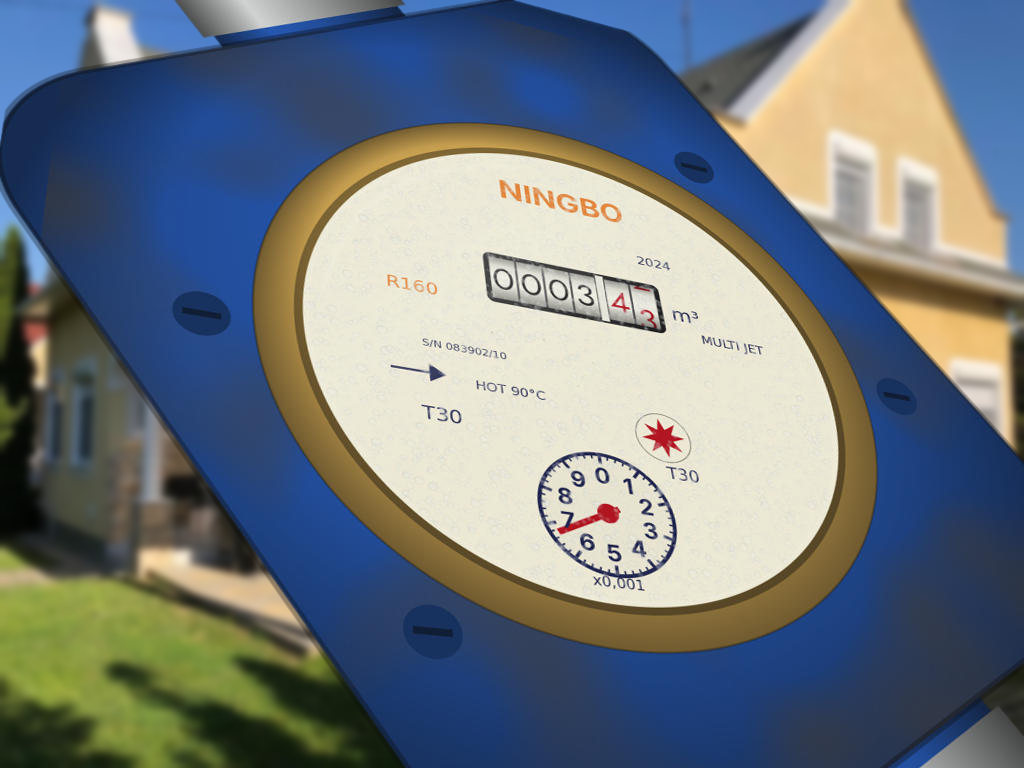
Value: 3.426 m³
